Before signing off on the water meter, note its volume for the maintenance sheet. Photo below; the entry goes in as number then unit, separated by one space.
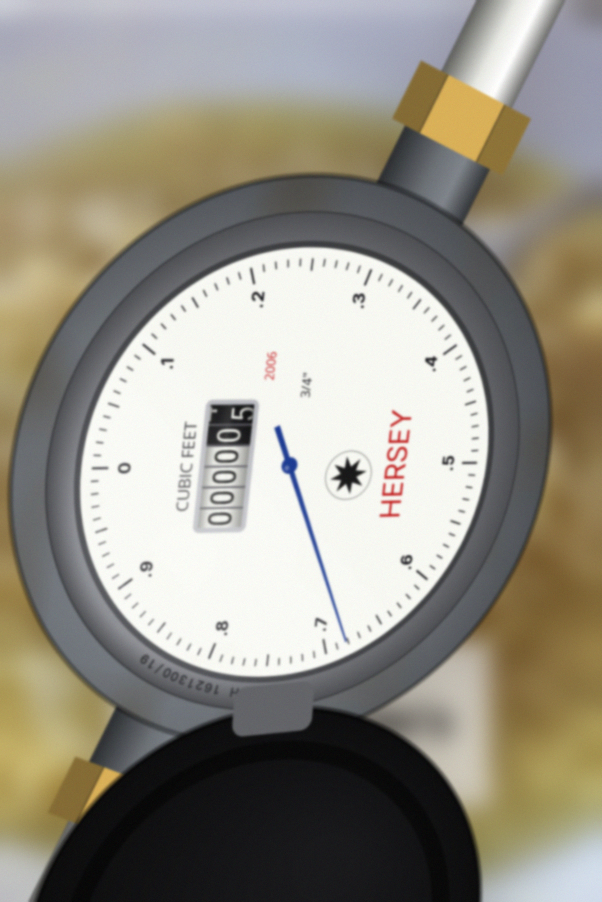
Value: 4.68 ft³
